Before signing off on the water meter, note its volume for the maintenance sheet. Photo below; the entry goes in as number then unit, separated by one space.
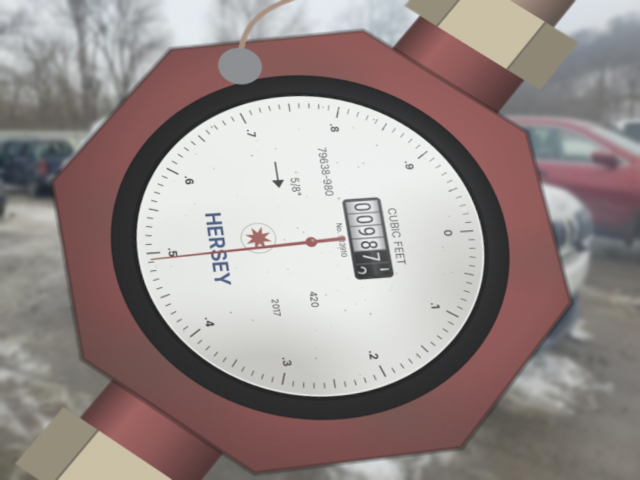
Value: 9871.49 ft³
